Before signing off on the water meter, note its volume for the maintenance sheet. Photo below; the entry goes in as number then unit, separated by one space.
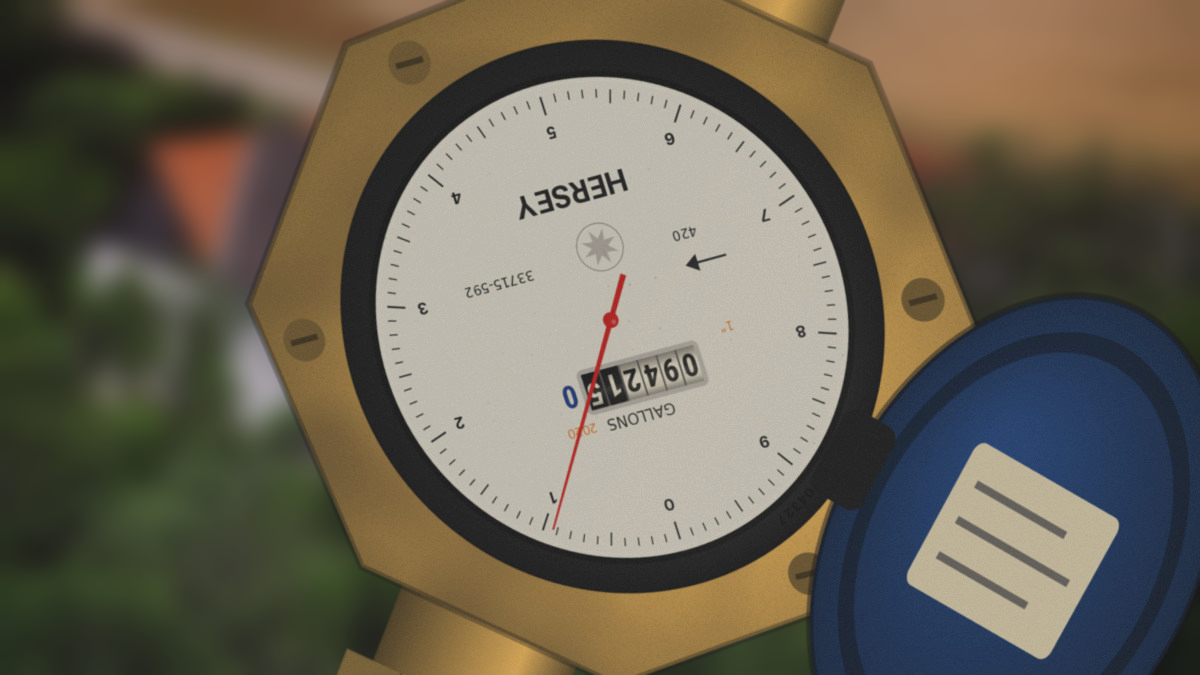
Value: 942150.9 gal
